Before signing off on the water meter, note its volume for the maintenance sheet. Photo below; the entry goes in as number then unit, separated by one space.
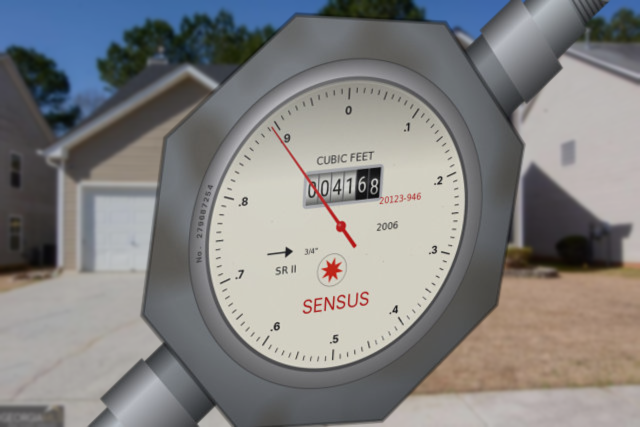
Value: 4167.89 ft³
